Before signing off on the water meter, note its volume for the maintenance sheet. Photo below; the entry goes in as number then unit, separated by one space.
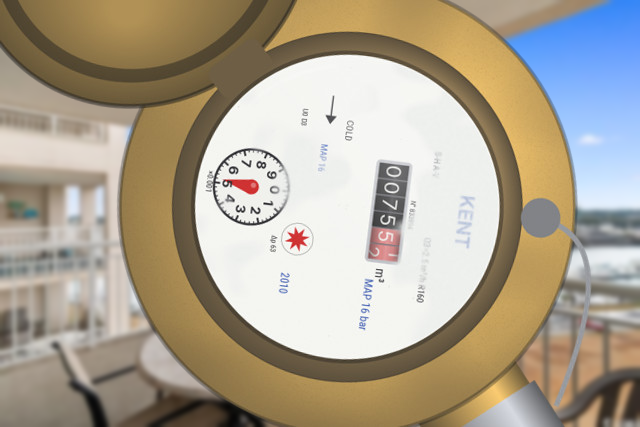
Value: 75.515 m³
